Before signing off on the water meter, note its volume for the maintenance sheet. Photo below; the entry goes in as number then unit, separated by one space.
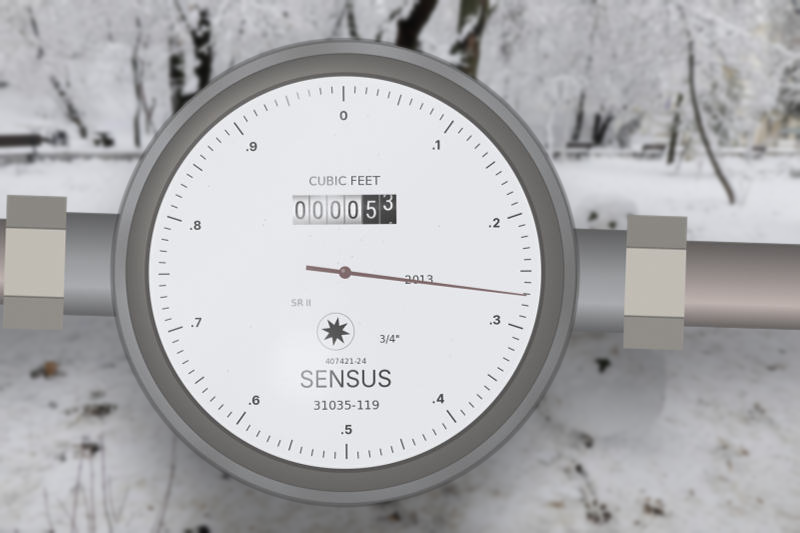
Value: 53.27 ft³
